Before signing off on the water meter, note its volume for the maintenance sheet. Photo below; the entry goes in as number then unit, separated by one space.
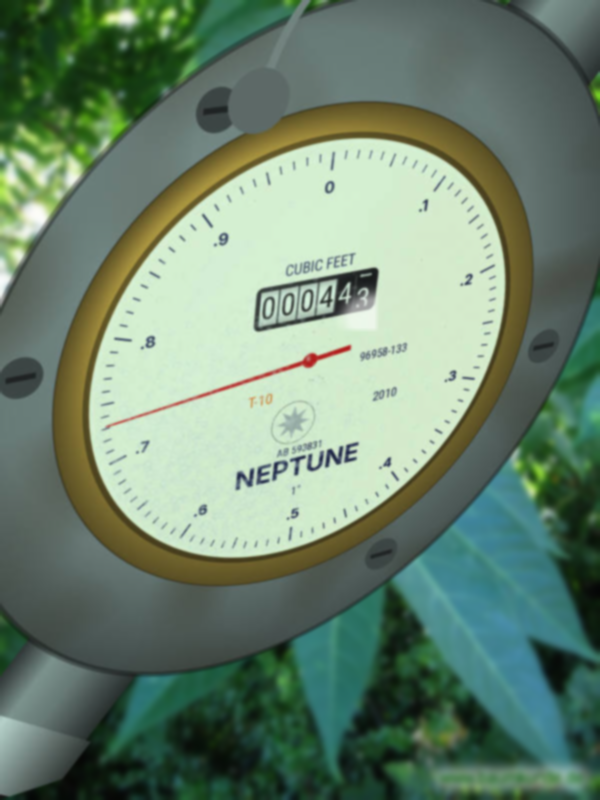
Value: 442.73 ft³
